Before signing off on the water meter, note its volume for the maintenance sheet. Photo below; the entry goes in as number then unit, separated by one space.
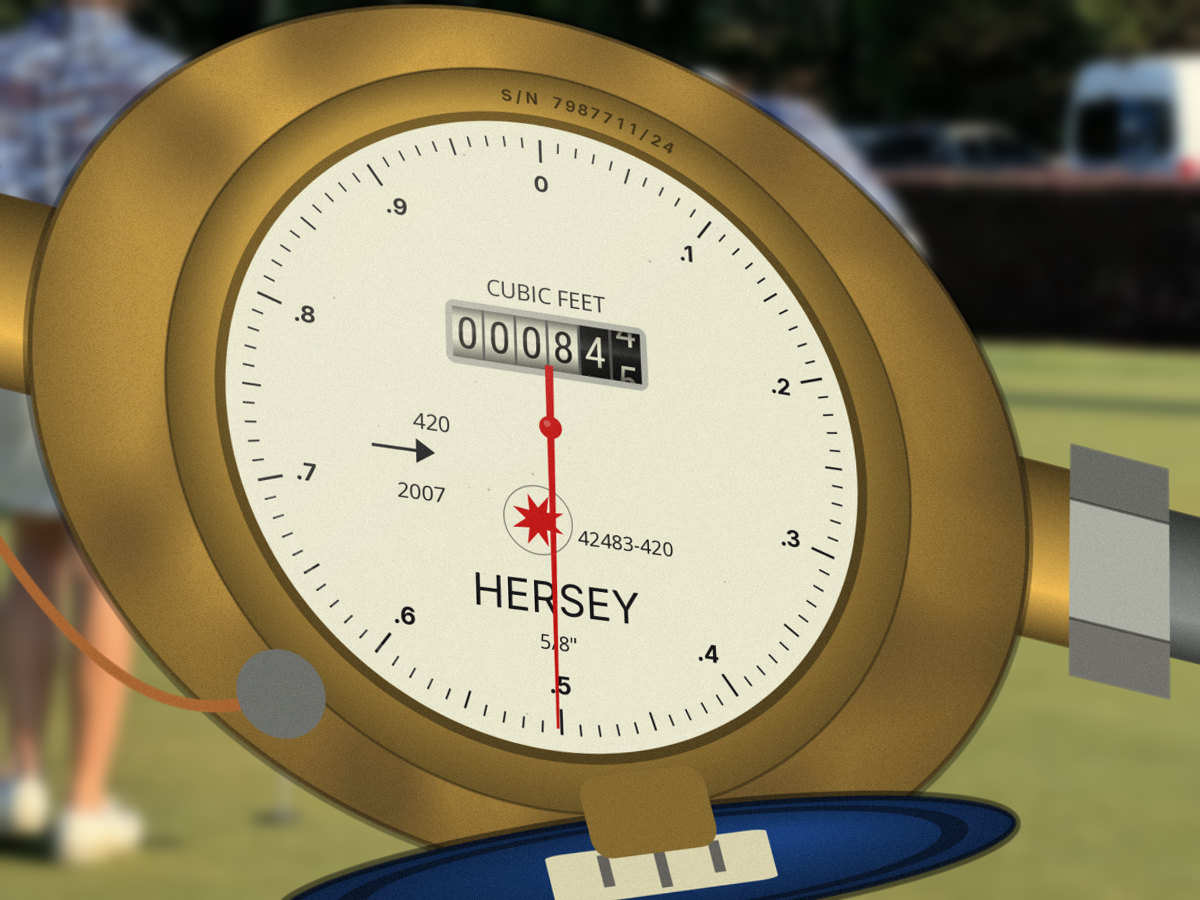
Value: 844.50 ft³
